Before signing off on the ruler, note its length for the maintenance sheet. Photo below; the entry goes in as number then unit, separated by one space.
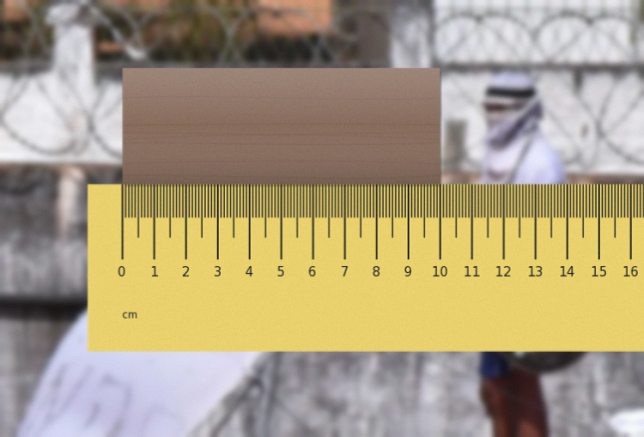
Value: 10 cm
